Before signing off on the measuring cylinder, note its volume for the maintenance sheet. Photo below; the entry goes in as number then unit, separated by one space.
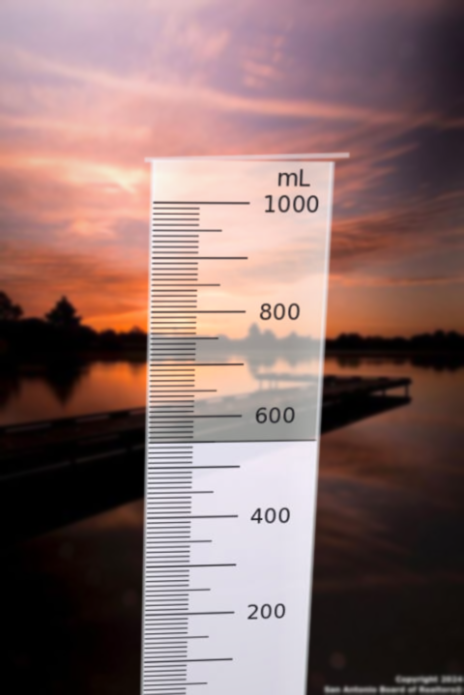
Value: 550 mL
